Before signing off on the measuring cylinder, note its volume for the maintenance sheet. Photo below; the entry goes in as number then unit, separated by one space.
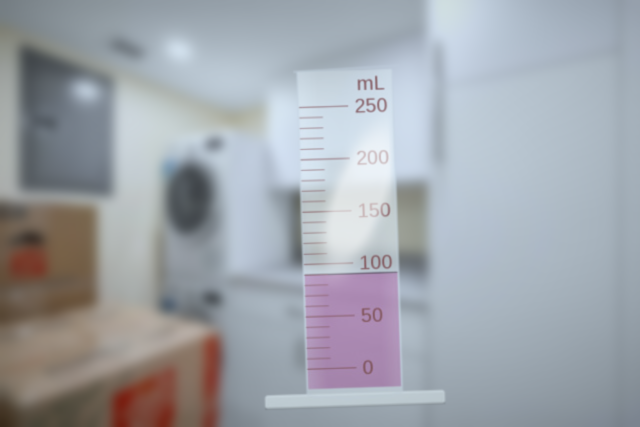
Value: 90 mL
